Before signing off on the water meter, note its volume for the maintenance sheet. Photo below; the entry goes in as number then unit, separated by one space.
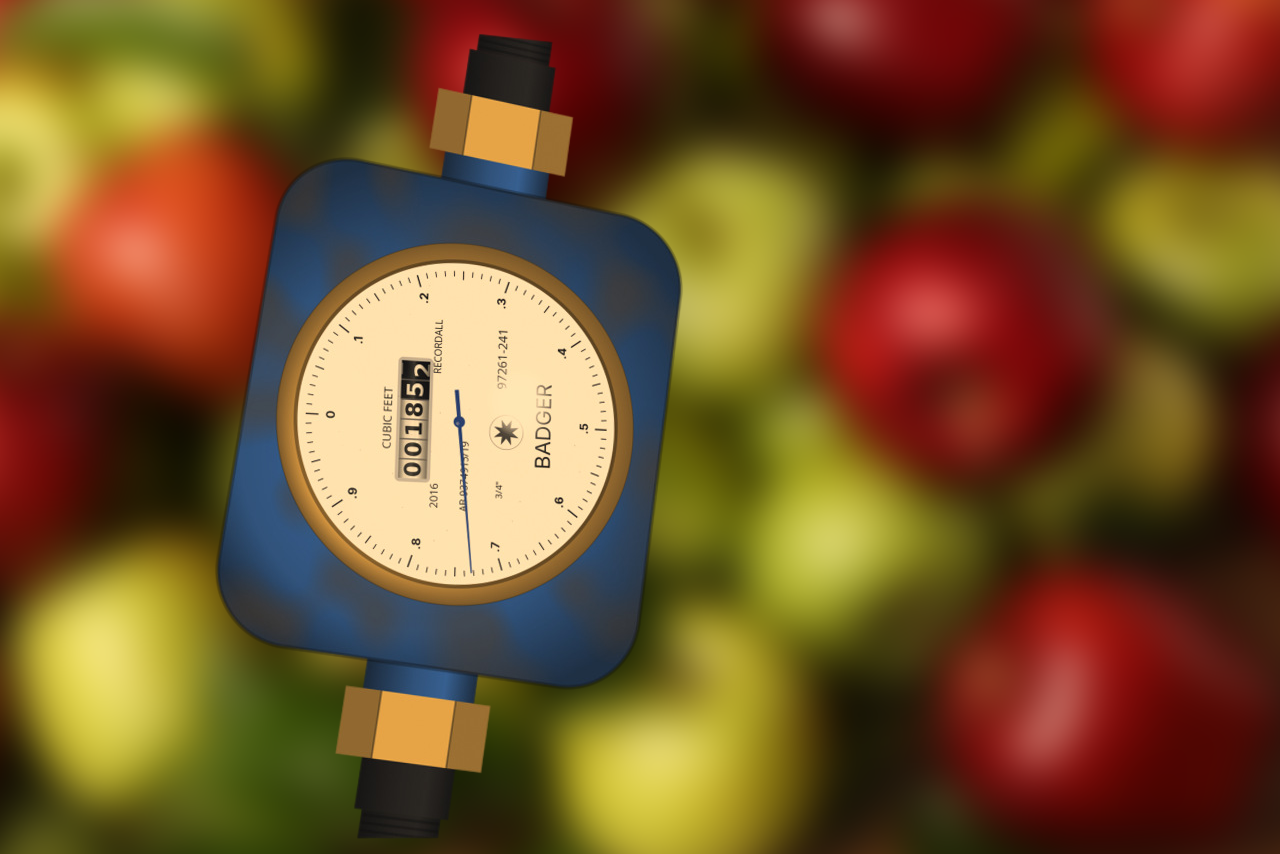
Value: 1851.73 ft³
